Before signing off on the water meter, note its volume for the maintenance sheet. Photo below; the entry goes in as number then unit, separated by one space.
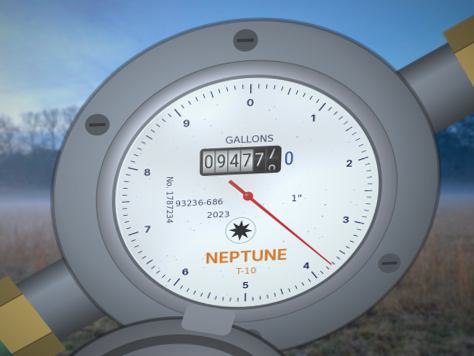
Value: 947773.7 gal
